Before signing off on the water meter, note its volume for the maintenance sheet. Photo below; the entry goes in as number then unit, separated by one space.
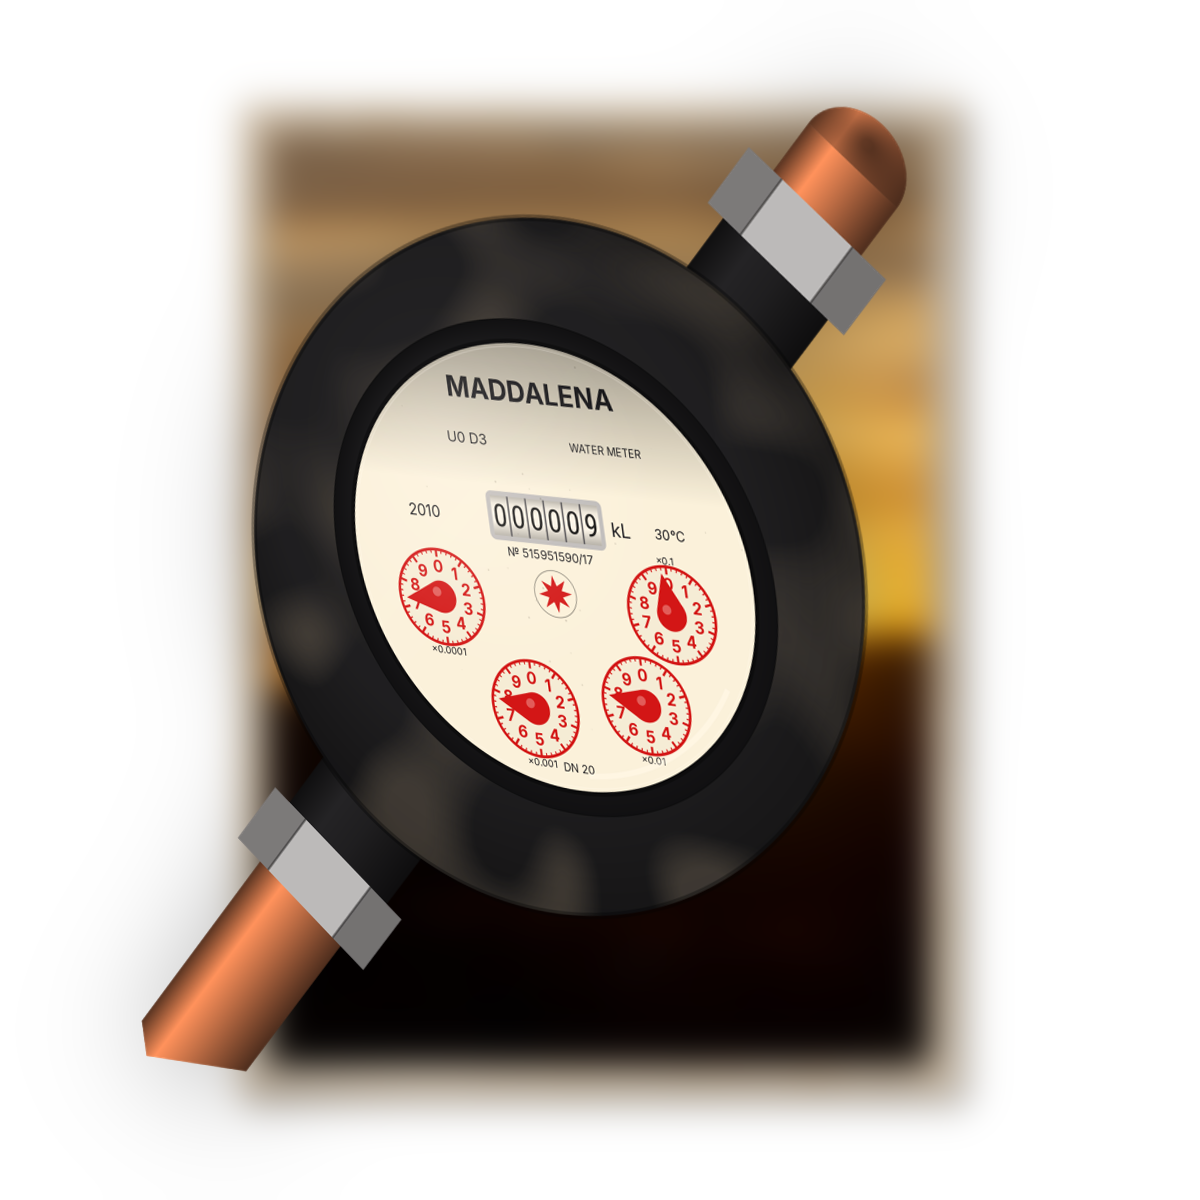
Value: 8.9777 kL
